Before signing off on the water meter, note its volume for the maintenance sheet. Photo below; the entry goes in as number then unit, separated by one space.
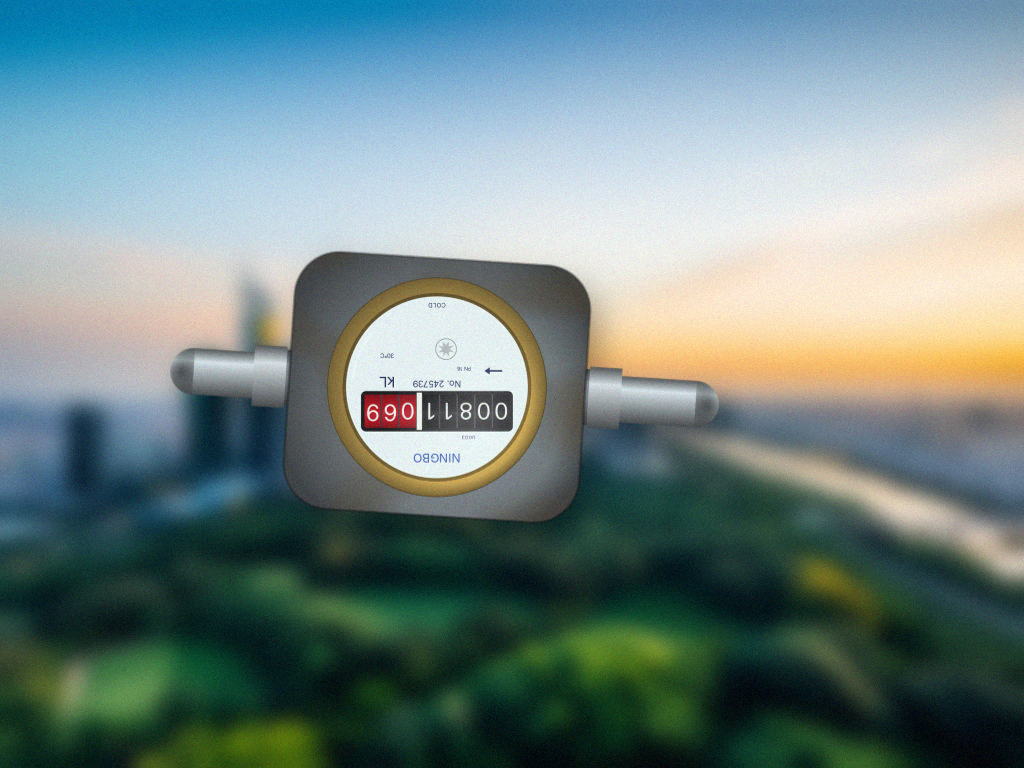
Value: 811.069 kL
